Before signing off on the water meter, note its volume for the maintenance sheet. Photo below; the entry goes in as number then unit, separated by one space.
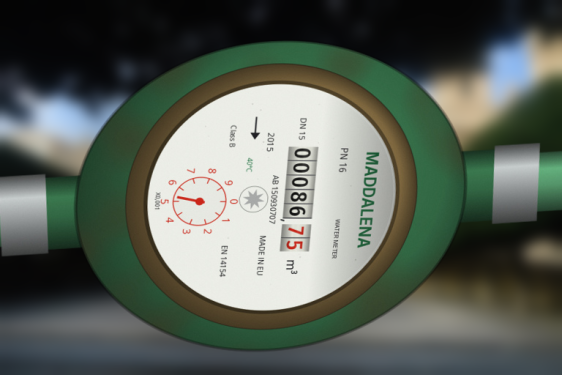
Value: 86.755 m³
